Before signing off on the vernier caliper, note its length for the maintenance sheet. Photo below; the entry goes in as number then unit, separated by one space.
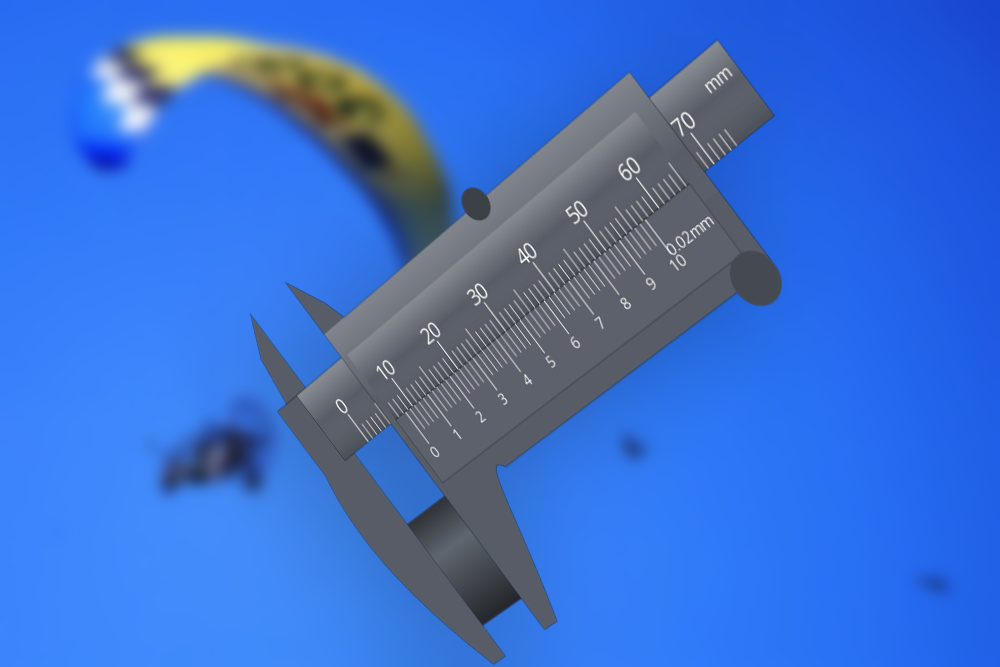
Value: 8.4 mm
